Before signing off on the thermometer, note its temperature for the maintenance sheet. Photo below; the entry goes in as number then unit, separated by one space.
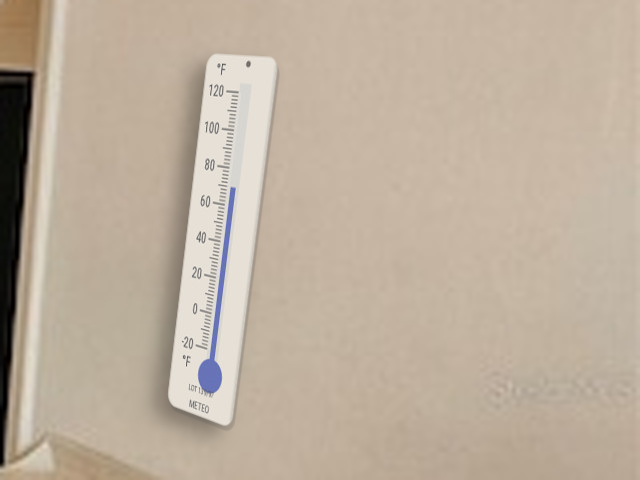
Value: 70 °F
